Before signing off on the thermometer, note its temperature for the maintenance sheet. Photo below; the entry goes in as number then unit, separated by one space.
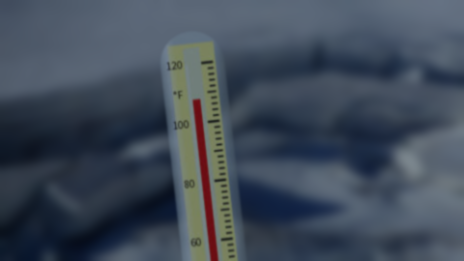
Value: 108 °F
